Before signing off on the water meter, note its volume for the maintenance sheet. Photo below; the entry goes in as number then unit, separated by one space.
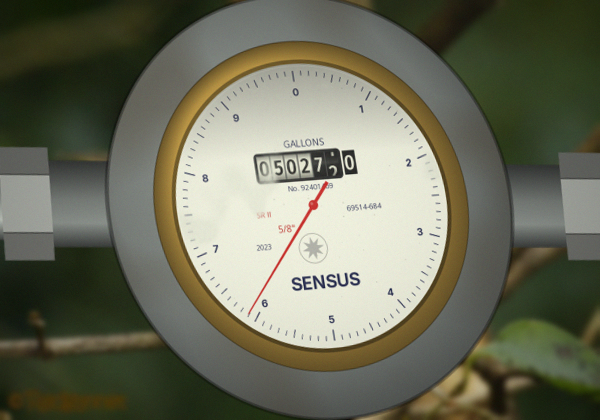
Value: 502716.1 gal
